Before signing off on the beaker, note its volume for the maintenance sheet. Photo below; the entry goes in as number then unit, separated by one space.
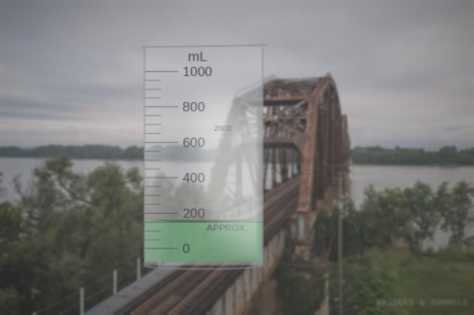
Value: 150 mL
